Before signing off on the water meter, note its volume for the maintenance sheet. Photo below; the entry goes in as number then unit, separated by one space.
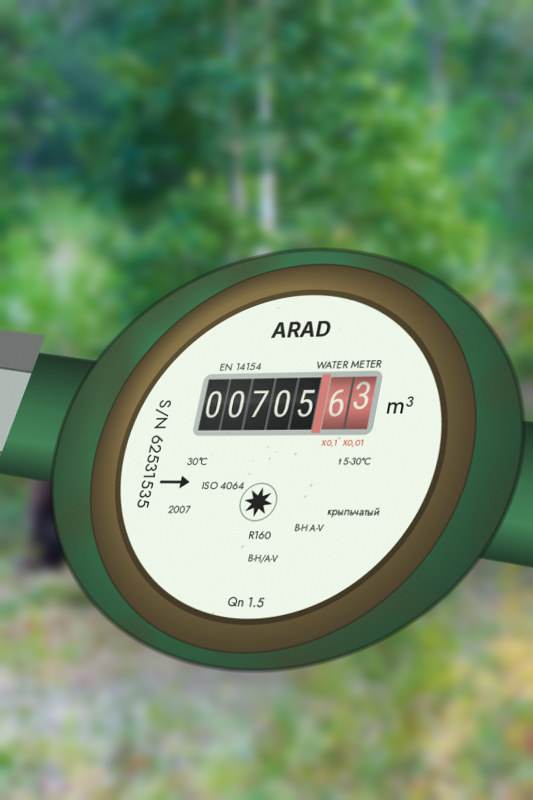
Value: 705.63 m³
